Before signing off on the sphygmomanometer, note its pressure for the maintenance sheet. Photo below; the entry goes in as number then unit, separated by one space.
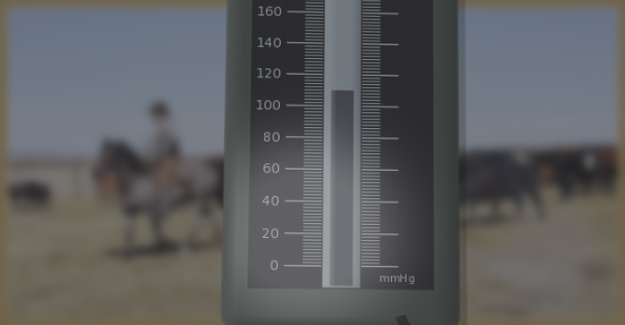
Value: 110 mmHg
